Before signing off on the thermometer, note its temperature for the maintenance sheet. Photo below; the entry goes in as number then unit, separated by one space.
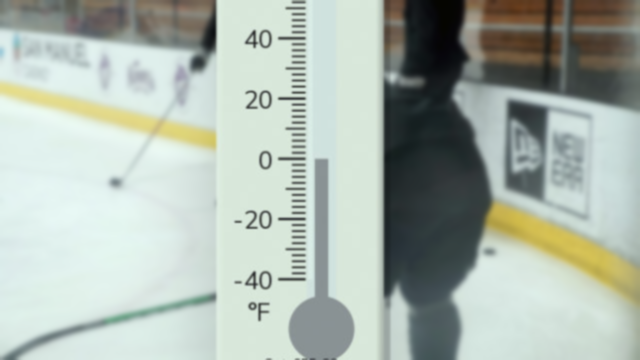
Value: 0 °F
